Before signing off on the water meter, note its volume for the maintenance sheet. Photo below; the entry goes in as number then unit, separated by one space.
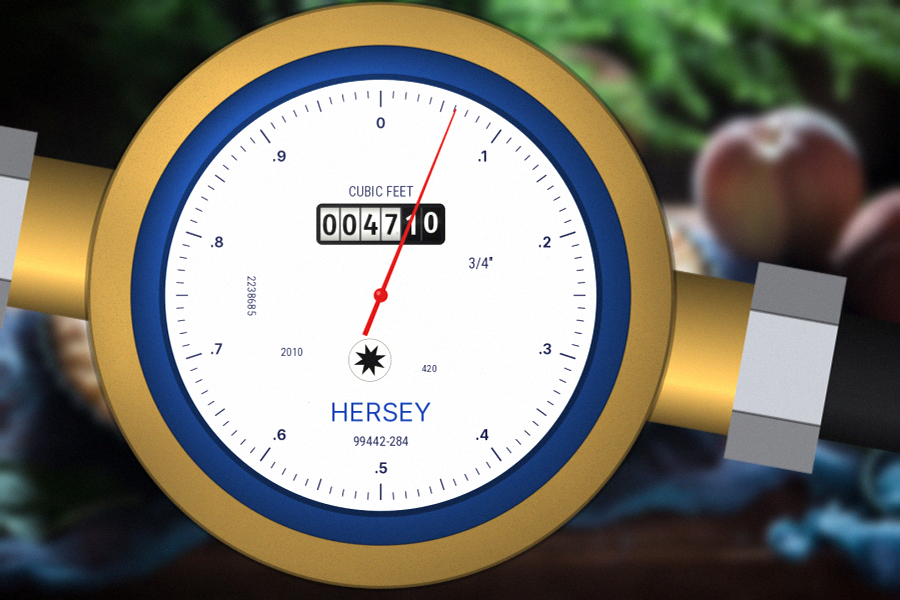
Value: 4710.06 ft³
